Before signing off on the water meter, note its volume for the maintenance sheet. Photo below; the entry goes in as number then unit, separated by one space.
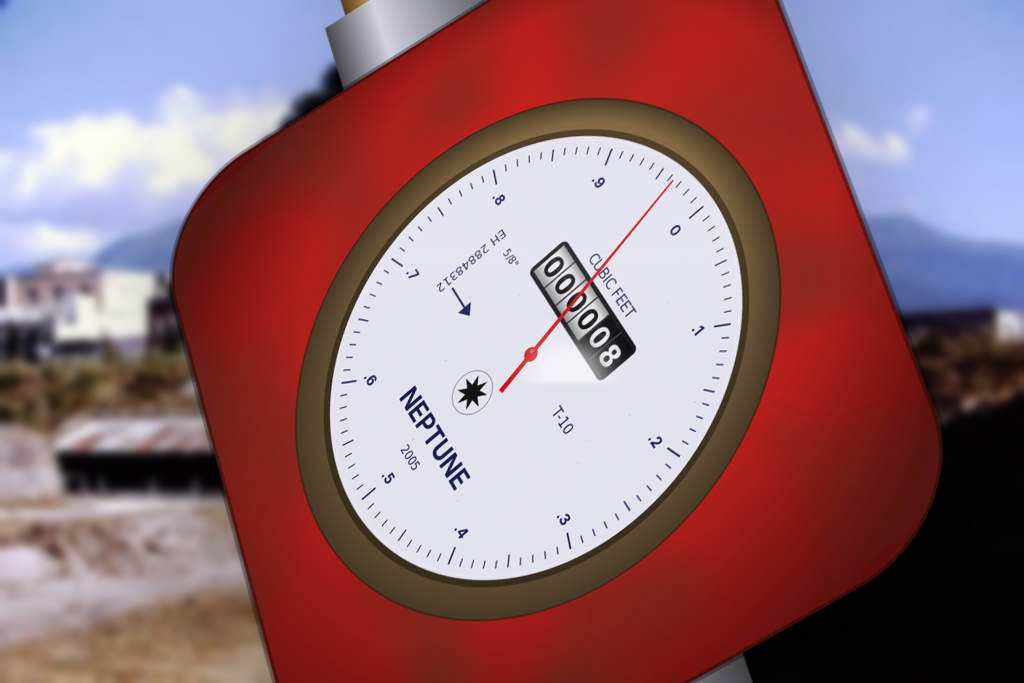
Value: 7.96 ft³
